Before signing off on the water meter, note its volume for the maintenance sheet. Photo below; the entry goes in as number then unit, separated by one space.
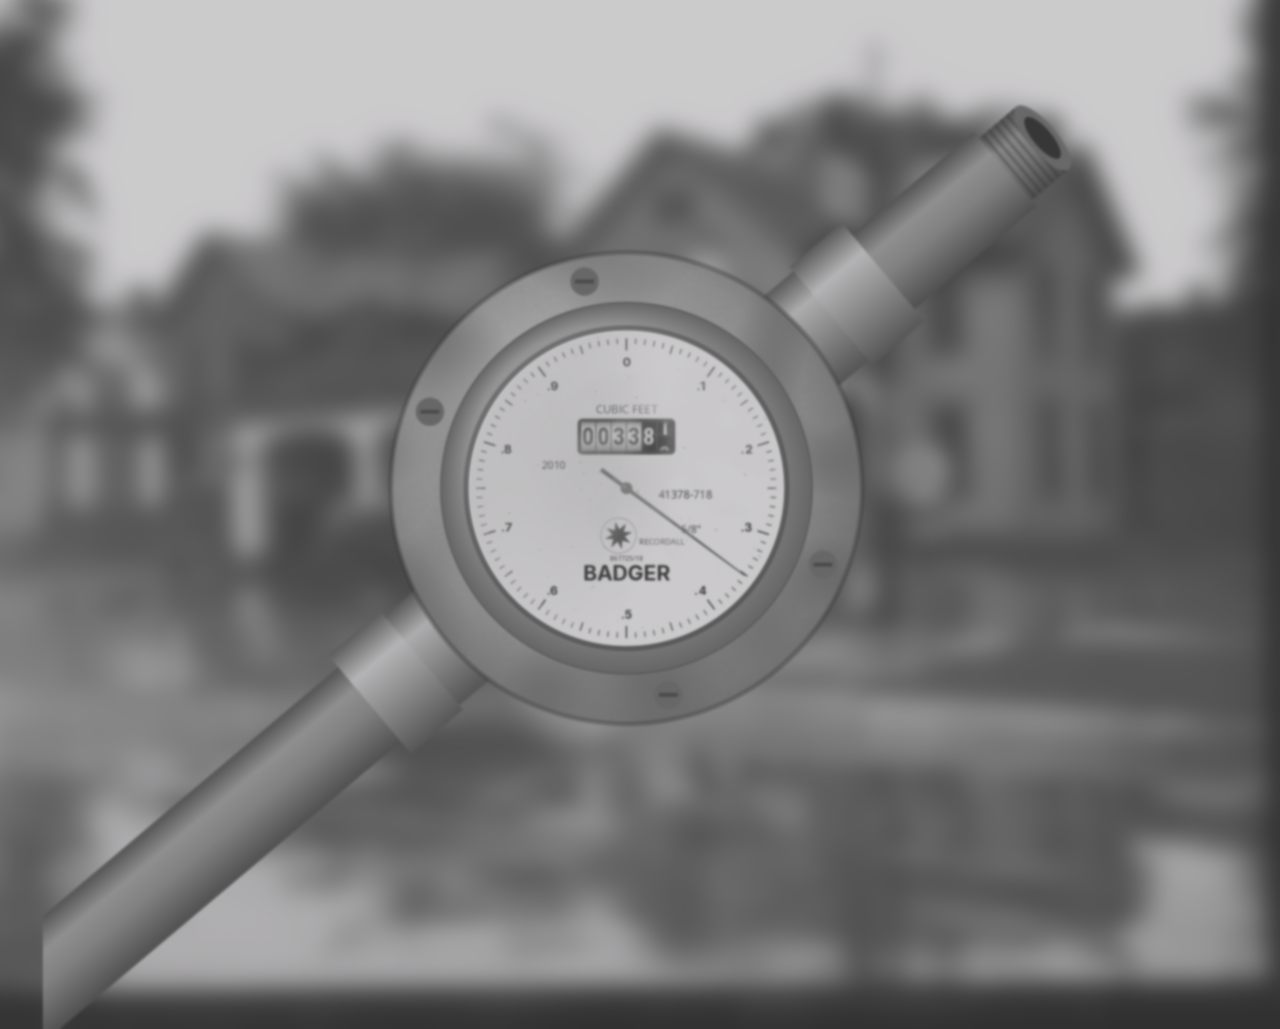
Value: 3381.35 ft³
